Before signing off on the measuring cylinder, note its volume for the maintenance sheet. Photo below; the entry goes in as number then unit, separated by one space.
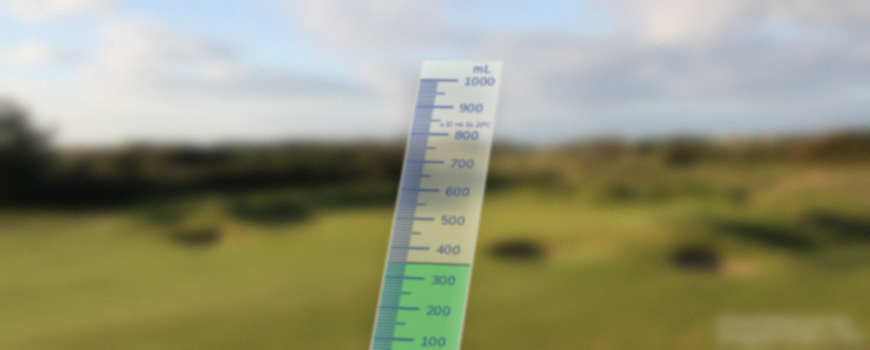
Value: 350 mL
